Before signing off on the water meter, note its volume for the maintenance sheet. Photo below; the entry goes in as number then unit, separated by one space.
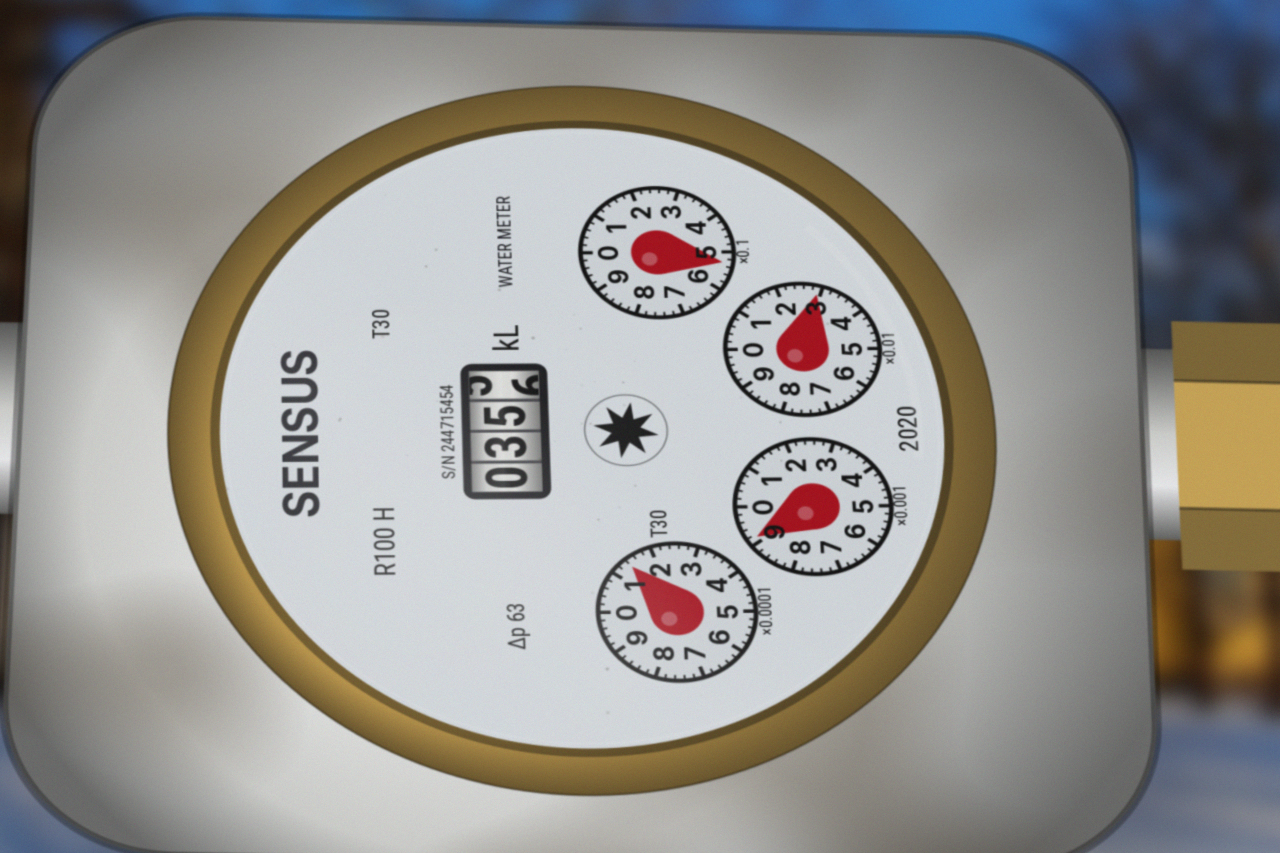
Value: 355.5291 kL
